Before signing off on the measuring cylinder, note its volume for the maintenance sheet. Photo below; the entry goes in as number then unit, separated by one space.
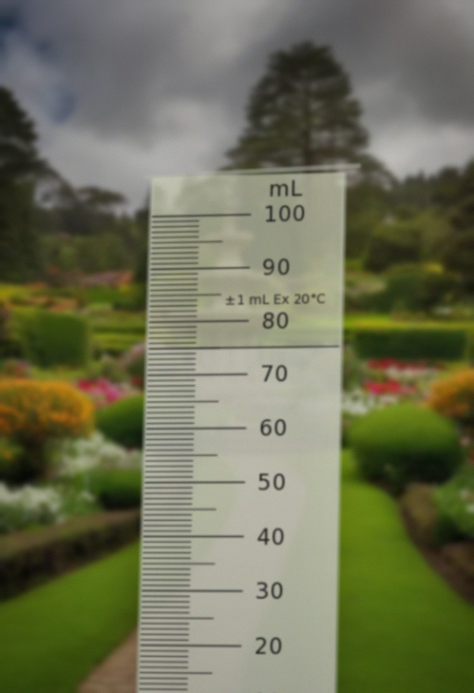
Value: 75 mL
